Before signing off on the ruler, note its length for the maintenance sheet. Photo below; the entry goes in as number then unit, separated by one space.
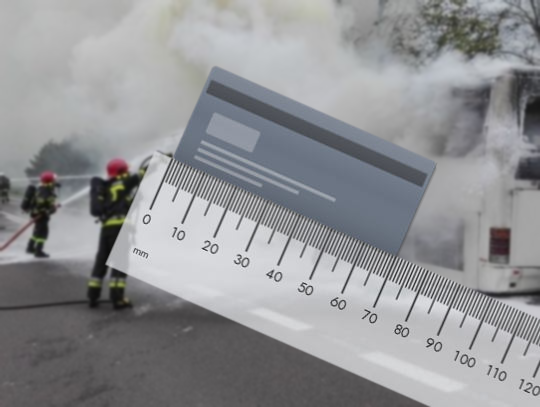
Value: 70 mm
